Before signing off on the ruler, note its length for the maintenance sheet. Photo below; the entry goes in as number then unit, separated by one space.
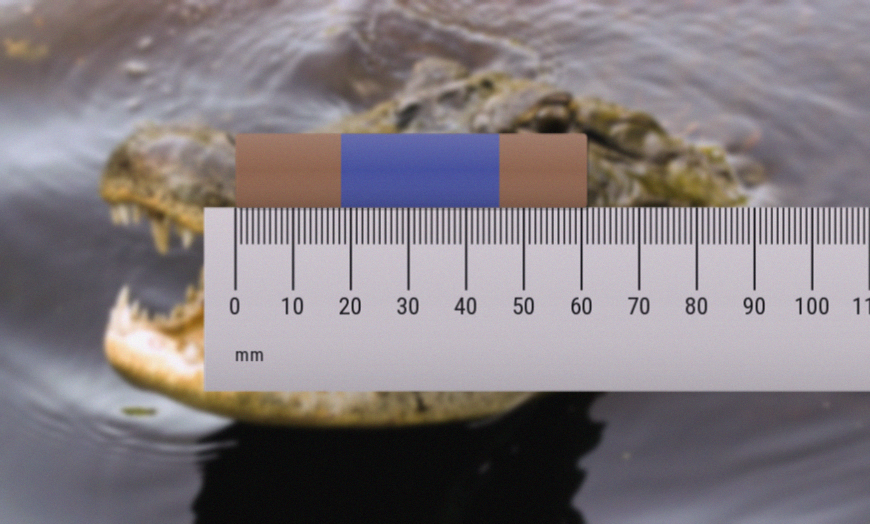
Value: 61 mm
